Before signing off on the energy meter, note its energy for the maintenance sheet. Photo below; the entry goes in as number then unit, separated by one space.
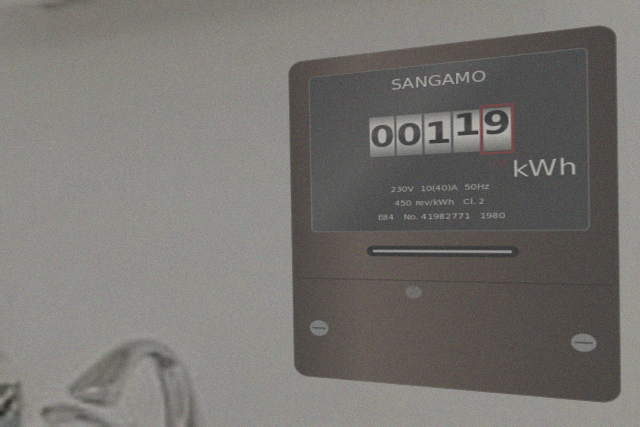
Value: 11.9 kWh
